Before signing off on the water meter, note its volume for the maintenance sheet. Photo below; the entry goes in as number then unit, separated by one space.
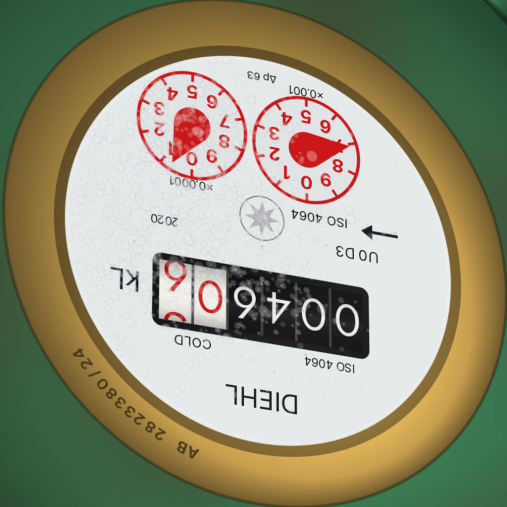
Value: 46.0570 kL
